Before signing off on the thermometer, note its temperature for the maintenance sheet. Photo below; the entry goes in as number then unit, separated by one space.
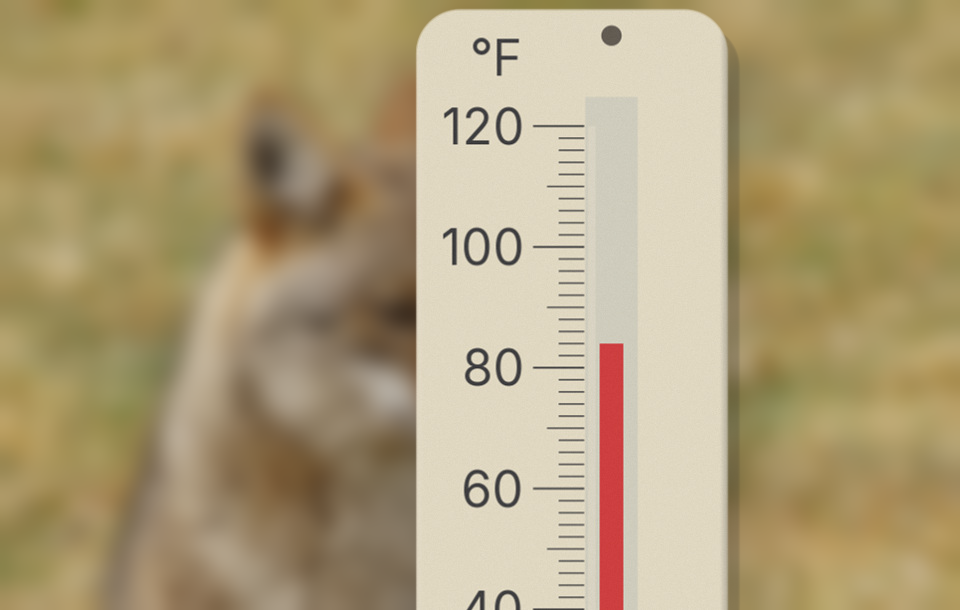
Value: 84 °F
